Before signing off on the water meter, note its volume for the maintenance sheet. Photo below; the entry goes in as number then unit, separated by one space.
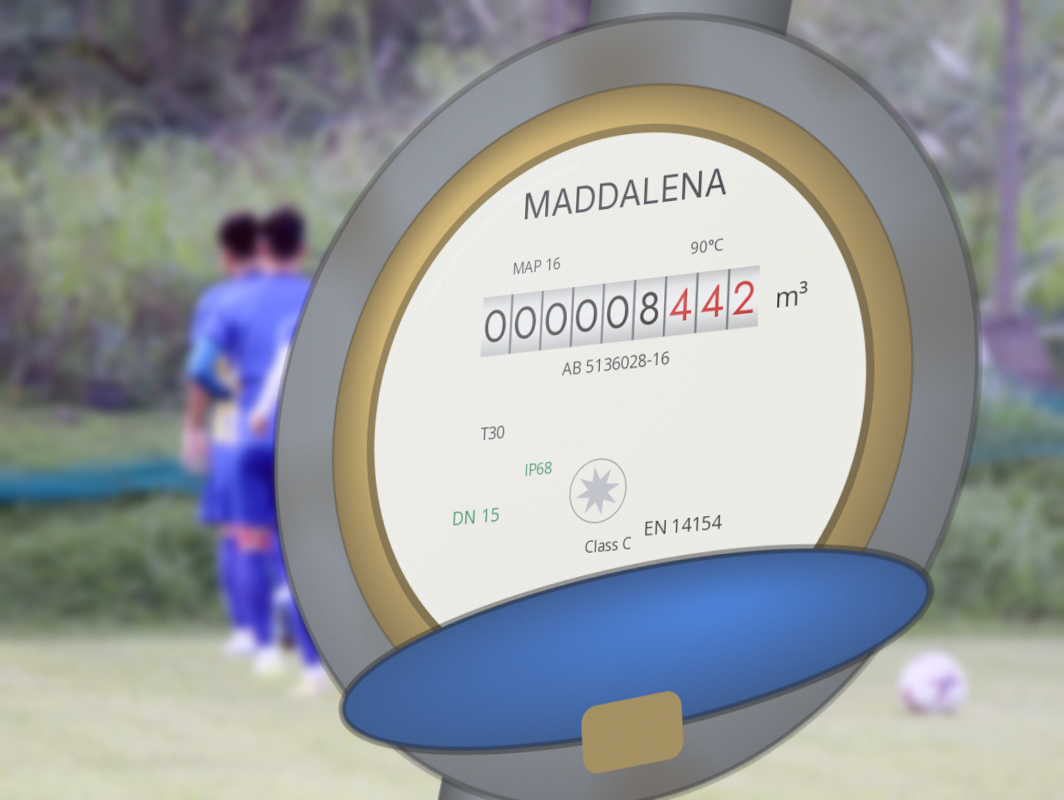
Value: 8.442 m³
